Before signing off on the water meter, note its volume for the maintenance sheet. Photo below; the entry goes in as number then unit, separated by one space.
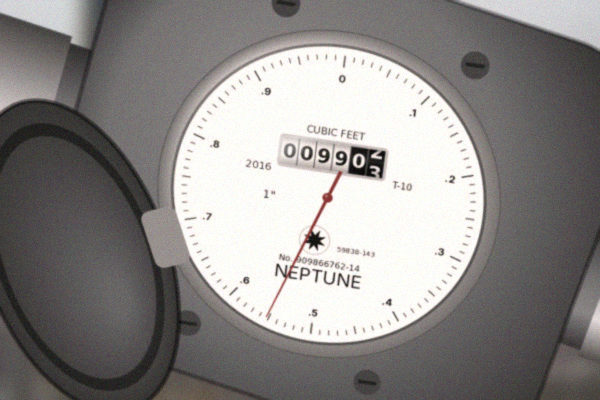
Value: 9902.55 ft³
